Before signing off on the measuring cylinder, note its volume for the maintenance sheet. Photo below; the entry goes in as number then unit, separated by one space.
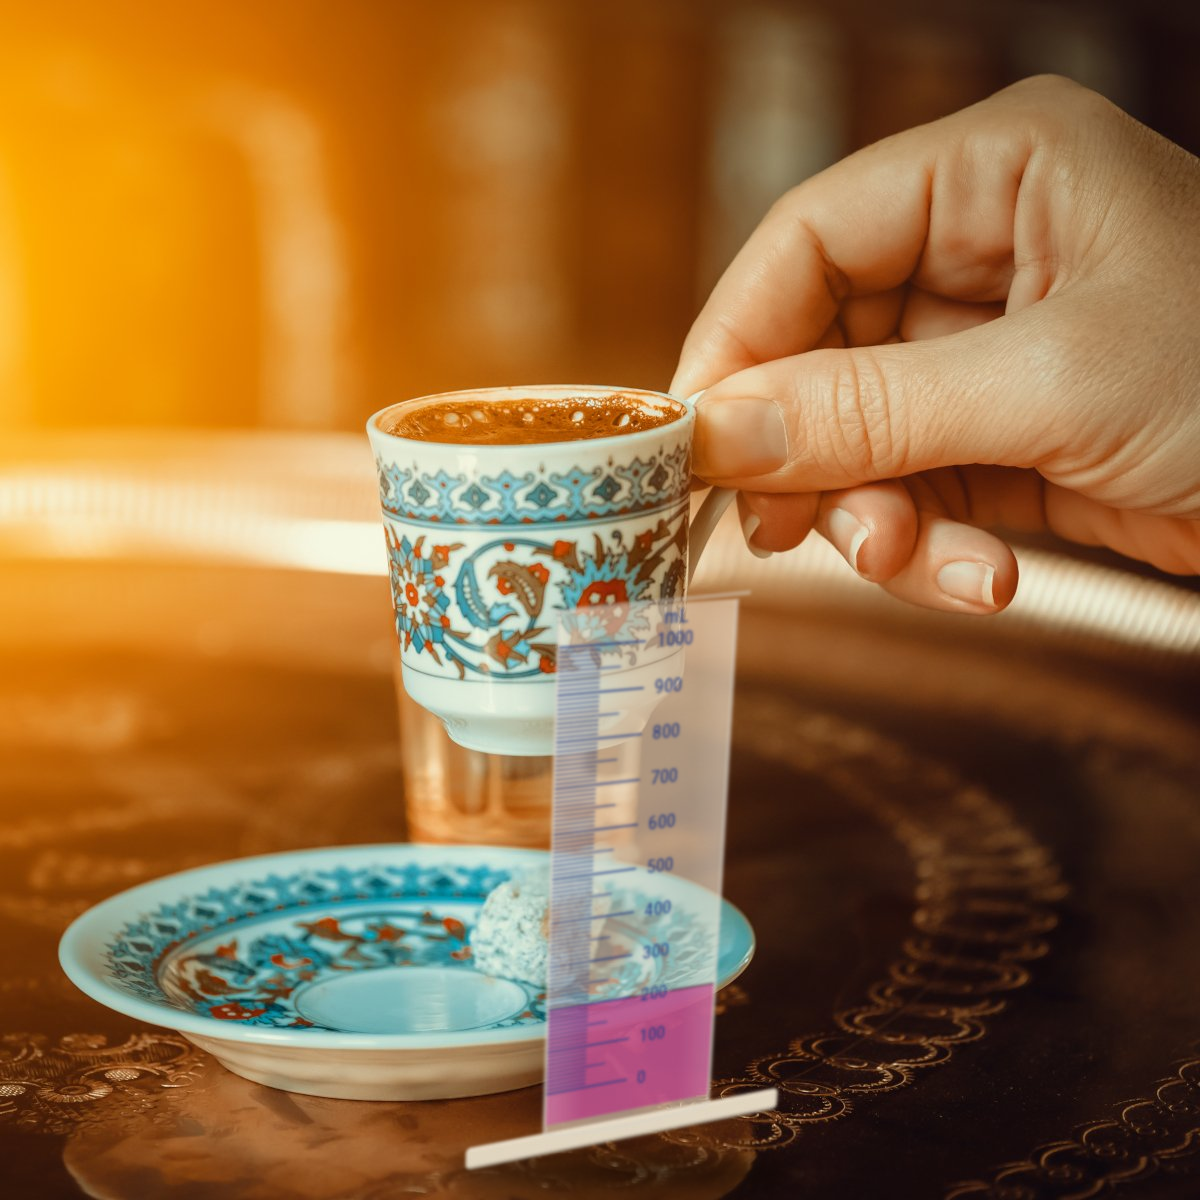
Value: 200 mL
